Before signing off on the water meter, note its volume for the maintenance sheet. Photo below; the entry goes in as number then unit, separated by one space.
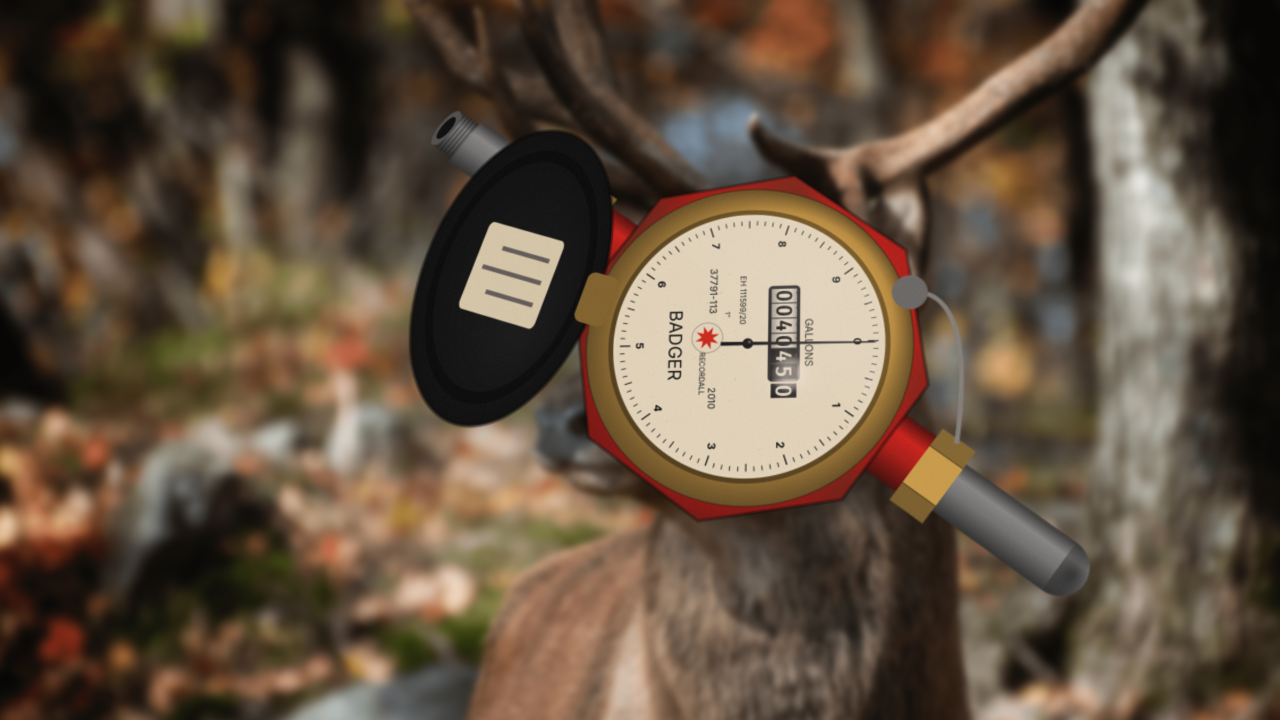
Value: 40450.0 gal
